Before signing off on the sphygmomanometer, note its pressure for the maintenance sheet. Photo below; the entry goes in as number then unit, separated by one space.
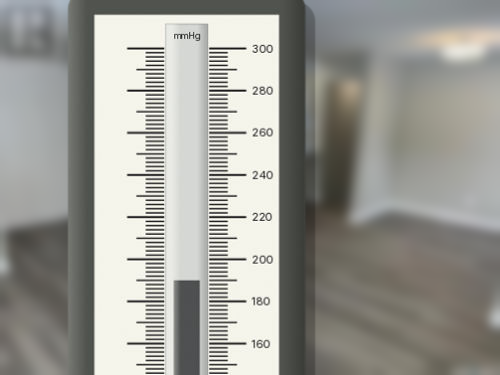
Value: 190 mmHg
